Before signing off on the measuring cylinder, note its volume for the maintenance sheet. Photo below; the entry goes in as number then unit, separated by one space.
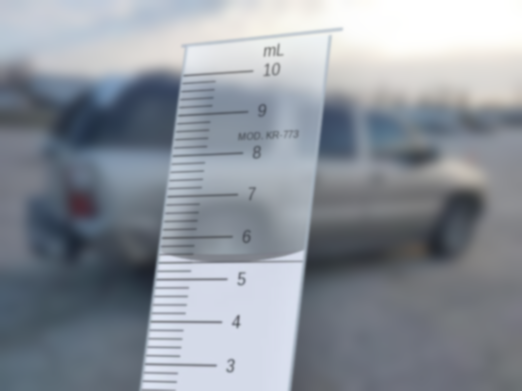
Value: 5.4 mL
